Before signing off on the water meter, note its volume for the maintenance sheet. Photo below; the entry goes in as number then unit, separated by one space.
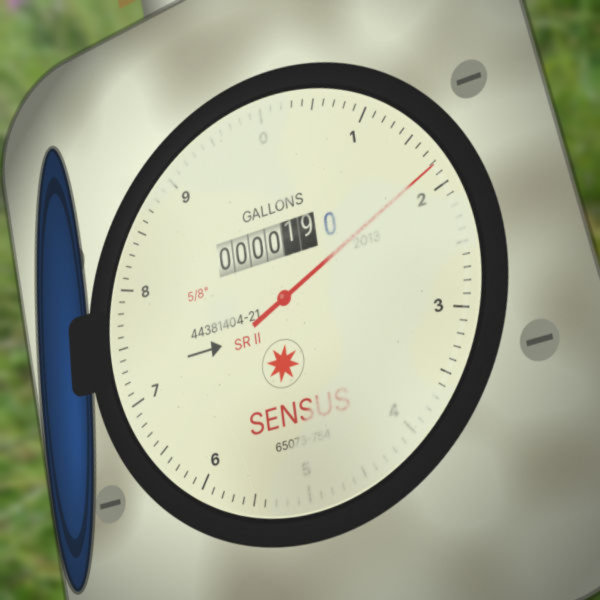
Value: 191.8 gal
